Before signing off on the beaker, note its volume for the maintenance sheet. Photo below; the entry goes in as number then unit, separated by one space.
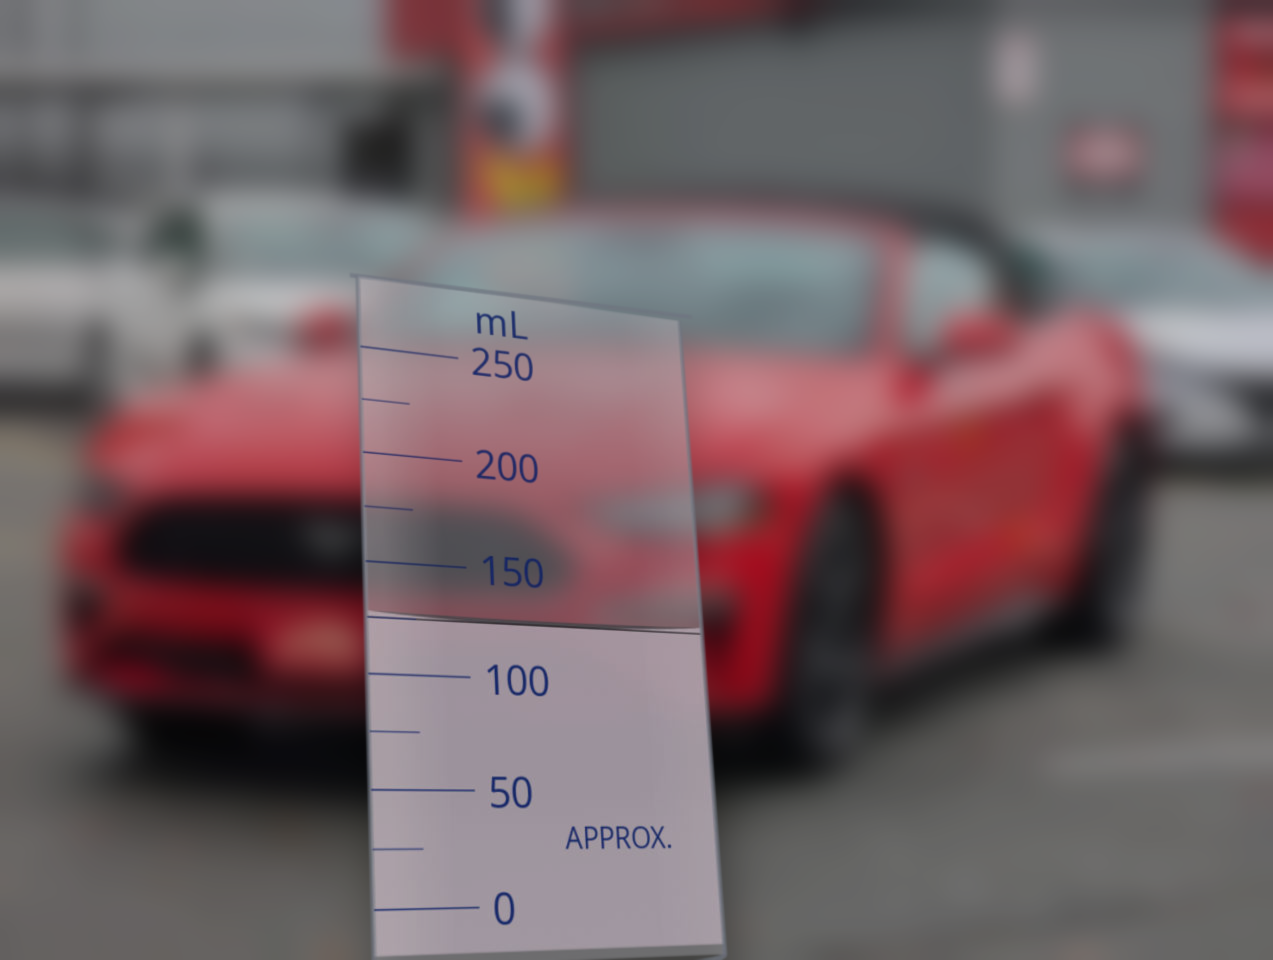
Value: 125 mL
